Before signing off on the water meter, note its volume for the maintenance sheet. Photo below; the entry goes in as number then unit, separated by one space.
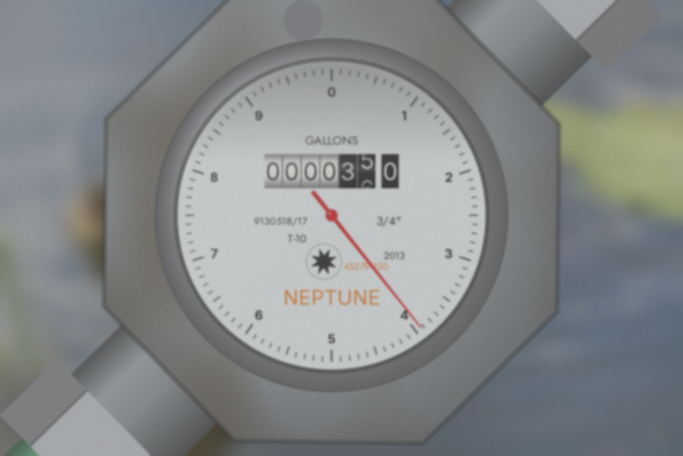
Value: 353.9 gal
